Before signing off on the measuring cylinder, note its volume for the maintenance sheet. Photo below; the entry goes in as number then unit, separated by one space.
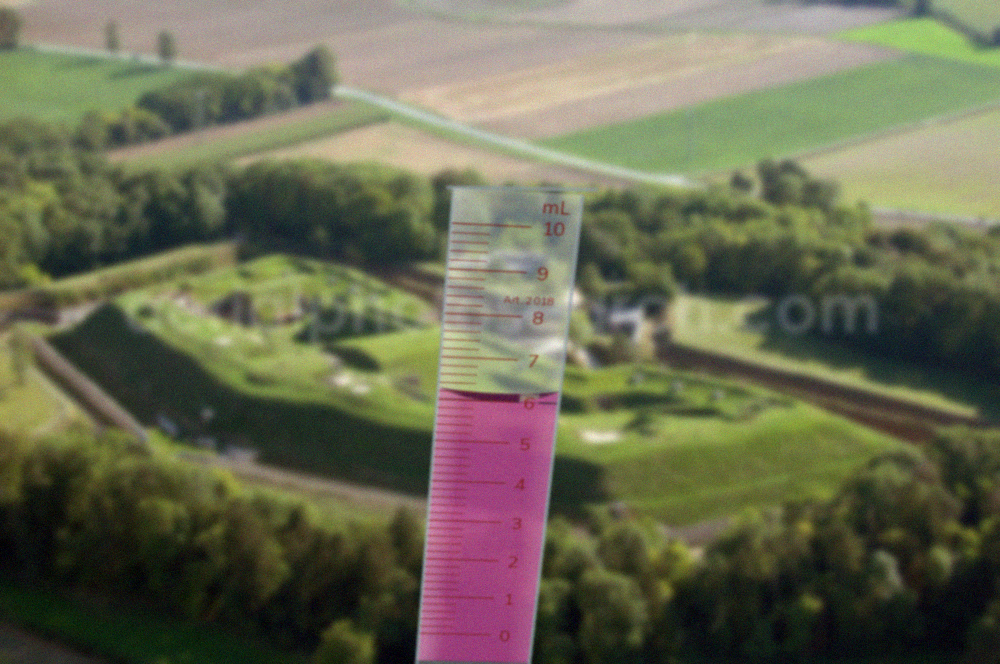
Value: 6 mL
